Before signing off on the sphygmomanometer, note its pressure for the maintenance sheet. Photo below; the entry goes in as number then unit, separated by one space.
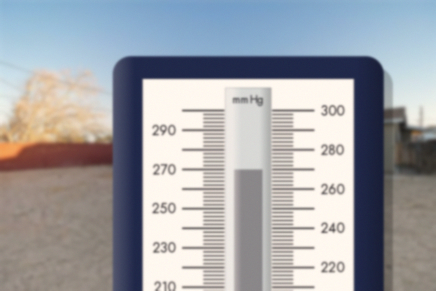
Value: 270 mmHg
